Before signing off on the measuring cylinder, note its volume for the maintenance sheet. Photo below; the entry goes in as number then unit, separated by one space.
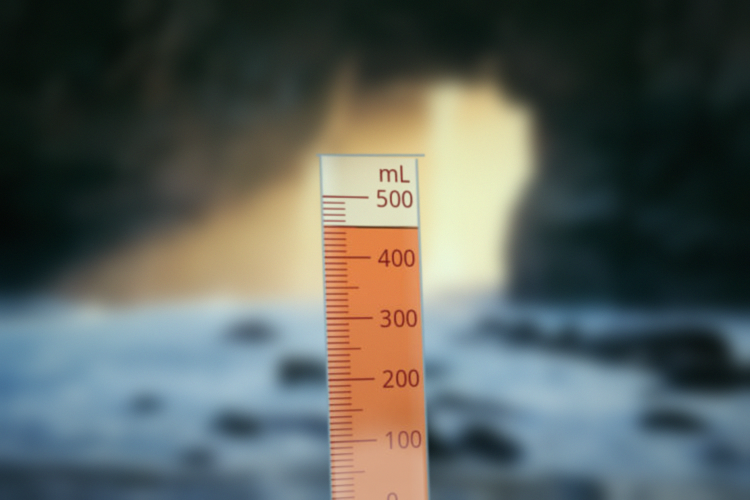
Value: 450 mL
